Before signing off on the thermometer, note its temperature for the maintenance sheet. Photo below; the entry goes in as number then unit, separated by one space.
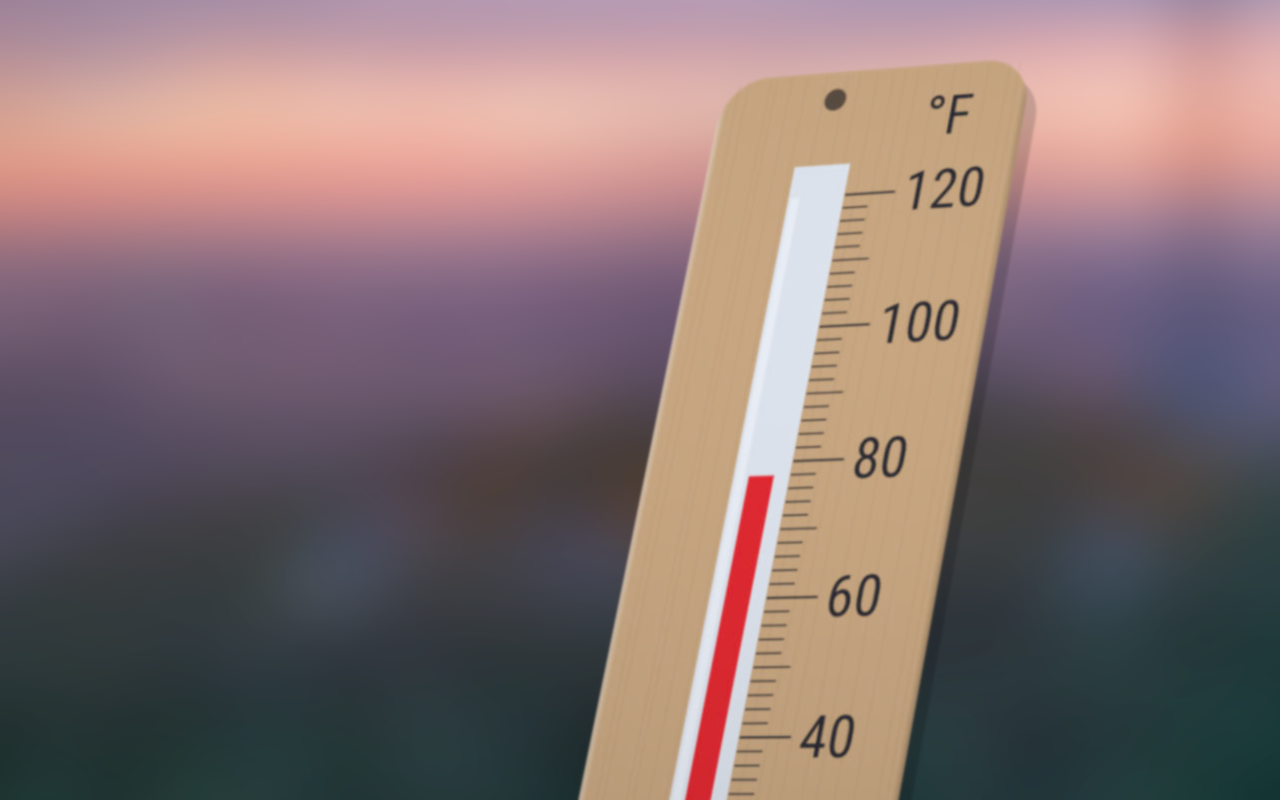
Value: 78 °F
